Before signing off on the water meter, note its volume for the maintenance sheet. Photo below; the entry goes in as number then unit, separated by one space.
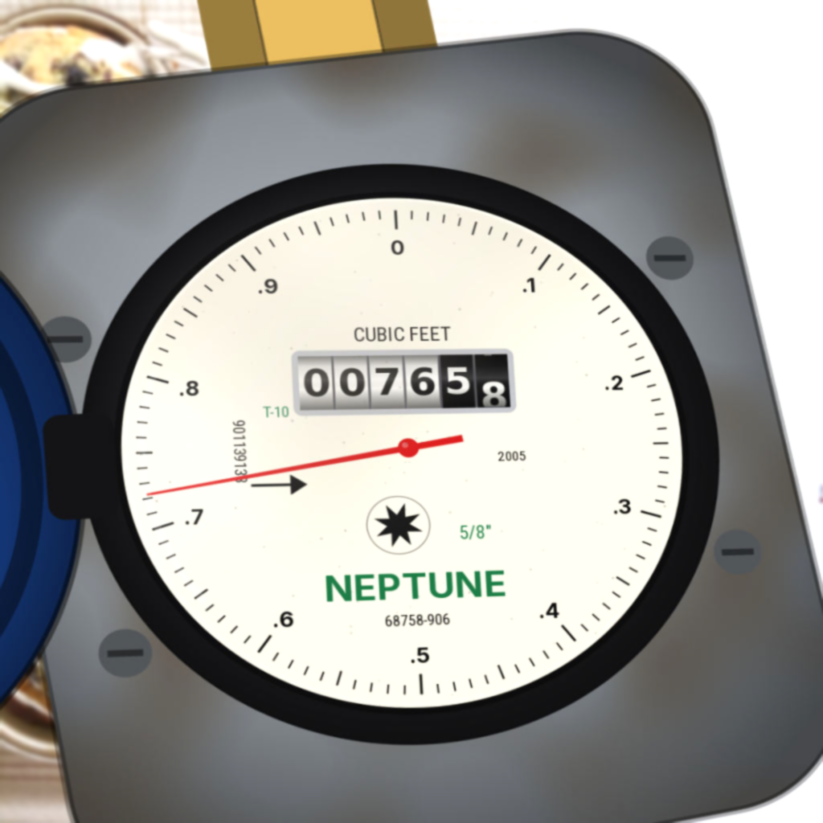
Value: 7657.72 ft³
